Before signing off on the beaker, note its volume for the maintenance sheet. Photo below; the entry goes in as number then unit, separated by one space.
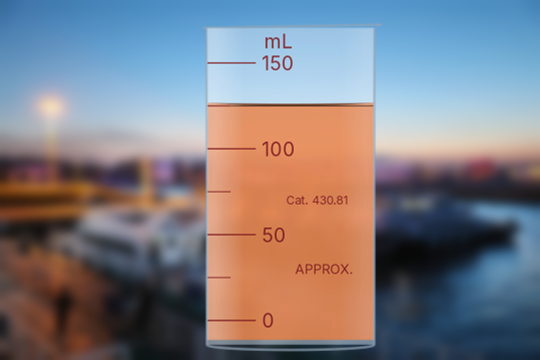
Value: 125 mL
